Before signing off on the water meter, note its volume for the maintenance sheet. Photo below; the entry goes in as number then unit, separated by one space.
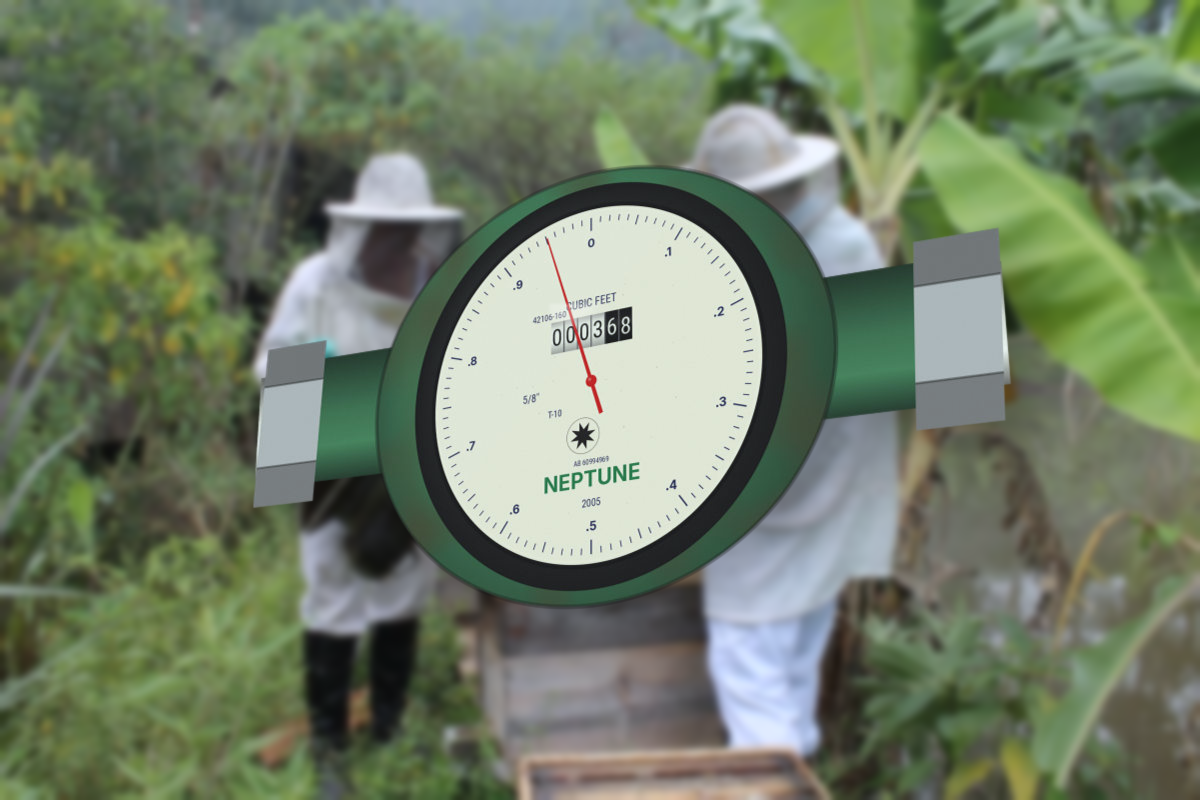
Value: 367.95 ft³
